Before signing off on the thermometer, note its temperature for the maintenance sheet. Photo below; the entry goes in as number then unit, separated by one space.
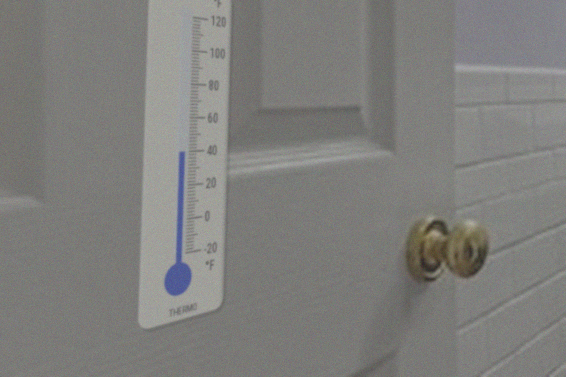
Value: 40 °F
